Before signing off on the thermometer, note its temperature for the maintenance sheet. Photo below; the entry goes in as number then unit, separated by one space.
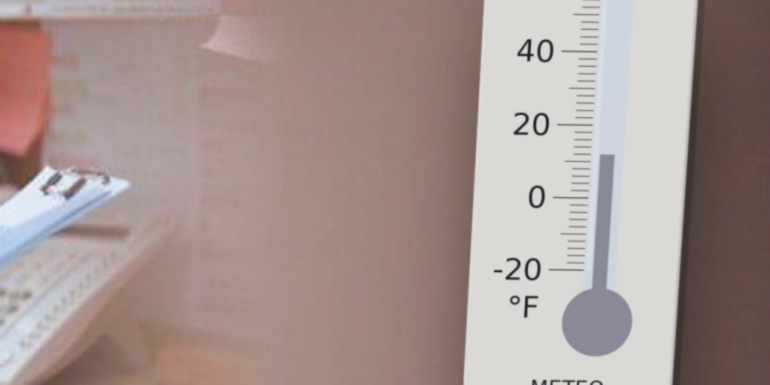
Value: 12 °F
